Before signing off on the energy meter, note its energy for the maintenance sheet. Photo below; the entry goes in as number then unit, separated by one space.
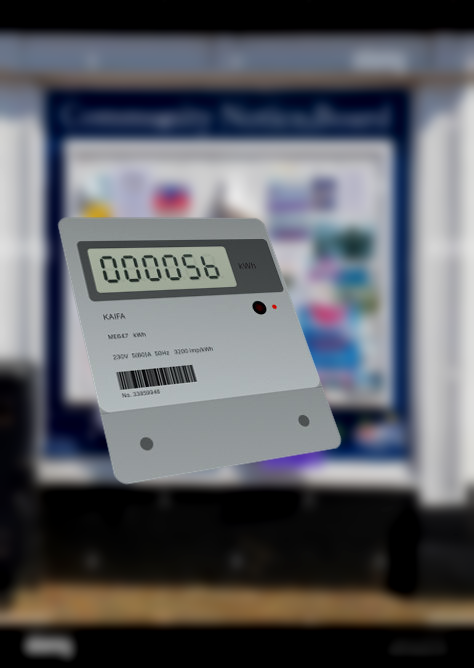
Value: 56 kWh
